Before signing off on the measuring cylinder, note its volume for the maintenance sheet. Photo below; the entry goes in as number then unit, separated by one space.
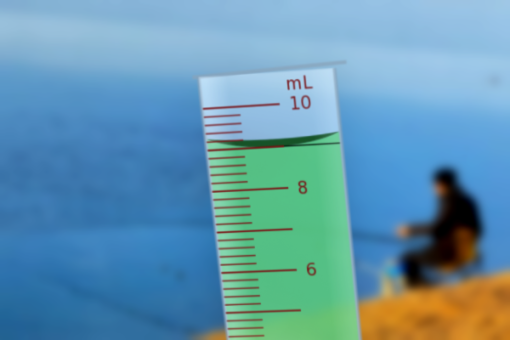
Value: 9 mL
